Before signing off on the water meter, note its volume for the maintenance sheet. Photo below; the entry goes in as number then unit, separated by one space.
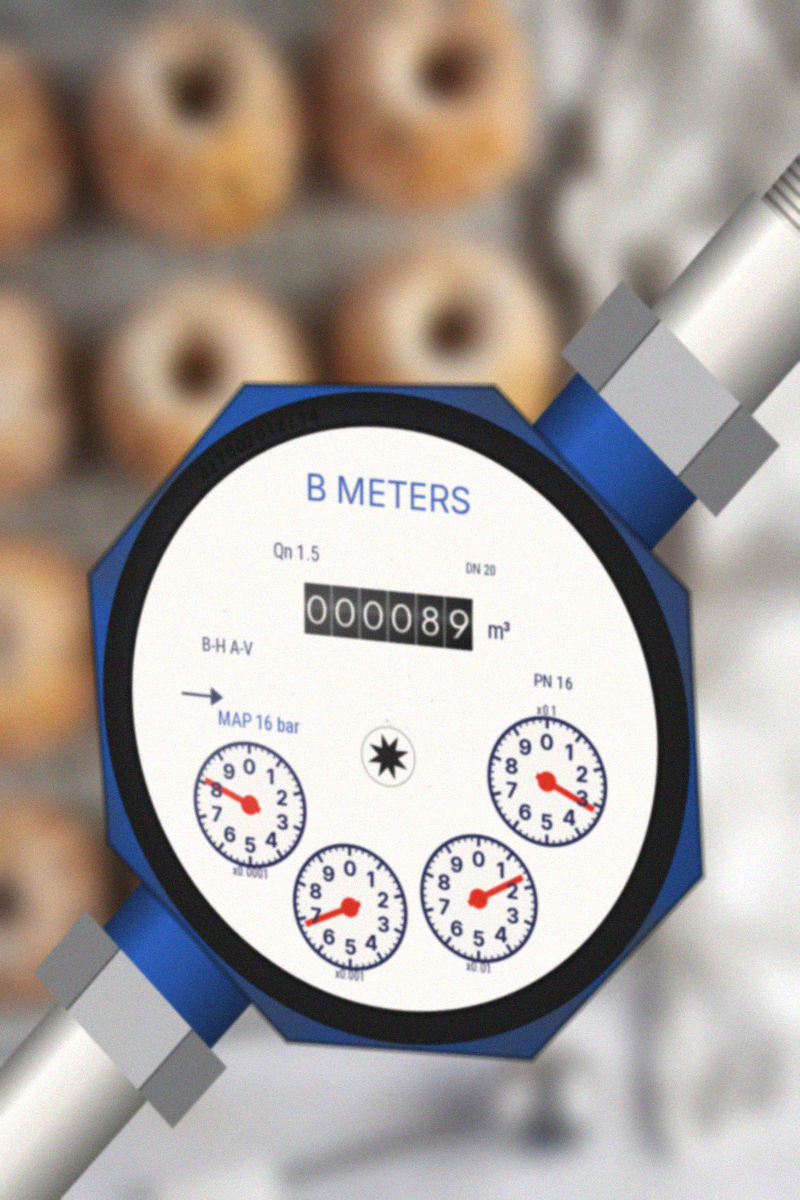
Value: 89.3168 m³
